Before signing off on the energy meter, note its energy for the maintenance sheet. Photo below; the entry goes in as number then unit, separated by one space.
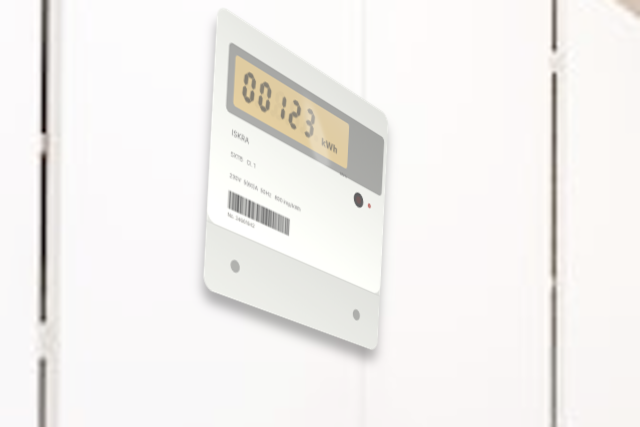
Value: 123 kWh
